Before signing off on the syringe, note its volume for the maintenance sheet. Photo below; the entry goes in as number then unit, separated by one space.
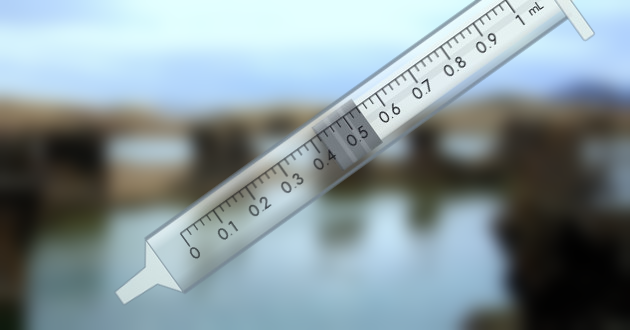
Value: 0.42 mL
